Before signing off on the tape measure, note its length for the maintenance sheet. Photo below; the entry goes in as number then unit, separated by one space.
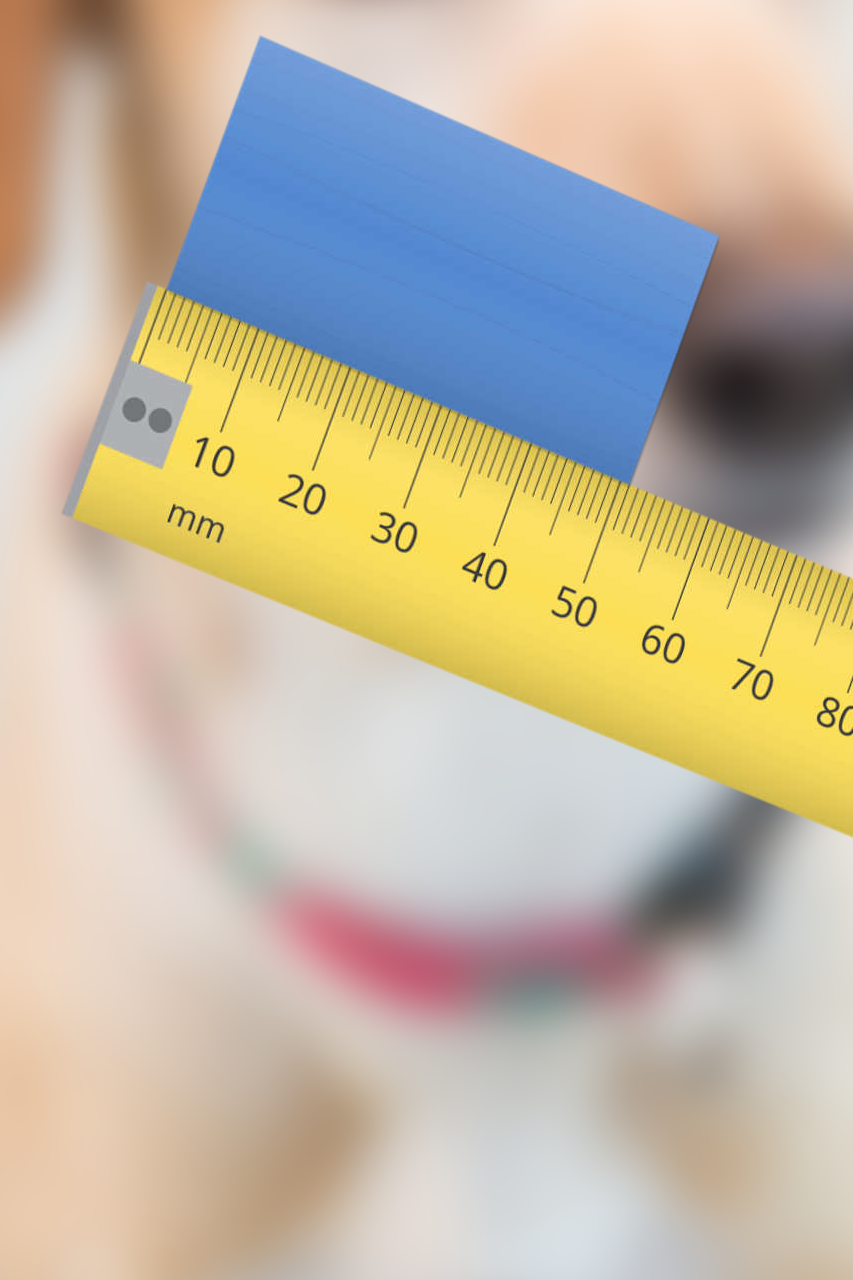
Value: 51 mm
